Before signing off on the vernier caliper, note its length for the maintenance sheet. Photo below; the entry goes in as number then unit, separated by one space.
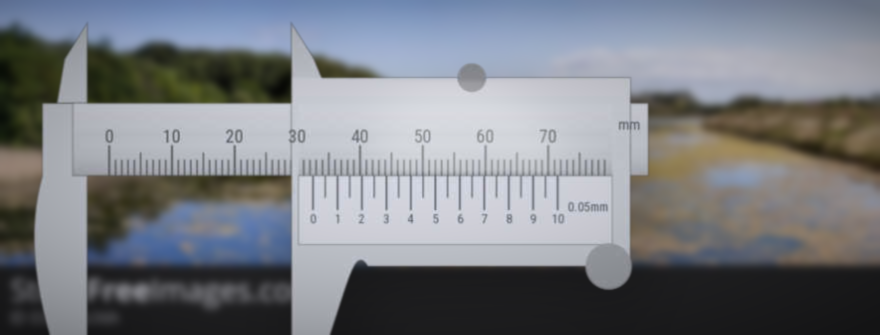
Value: 32.5 mm
